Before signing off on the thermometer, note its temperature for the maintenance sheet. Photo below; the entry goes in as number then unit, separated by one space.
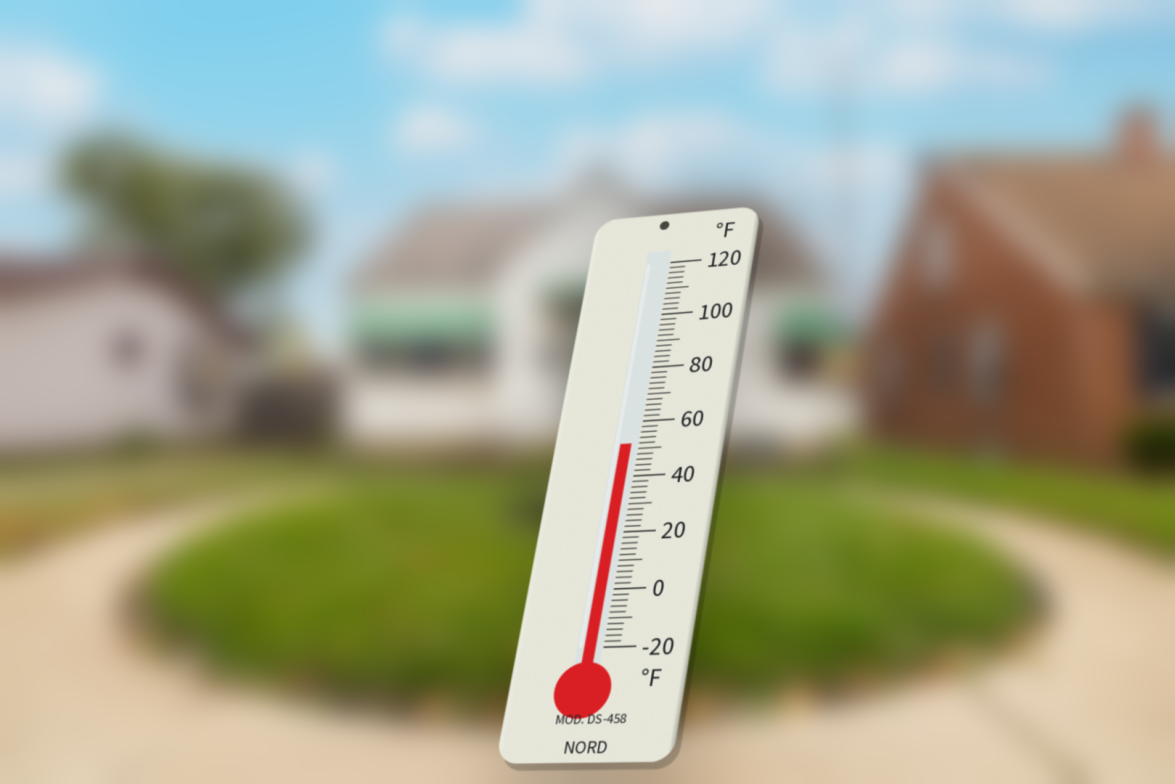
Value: 52 °F
